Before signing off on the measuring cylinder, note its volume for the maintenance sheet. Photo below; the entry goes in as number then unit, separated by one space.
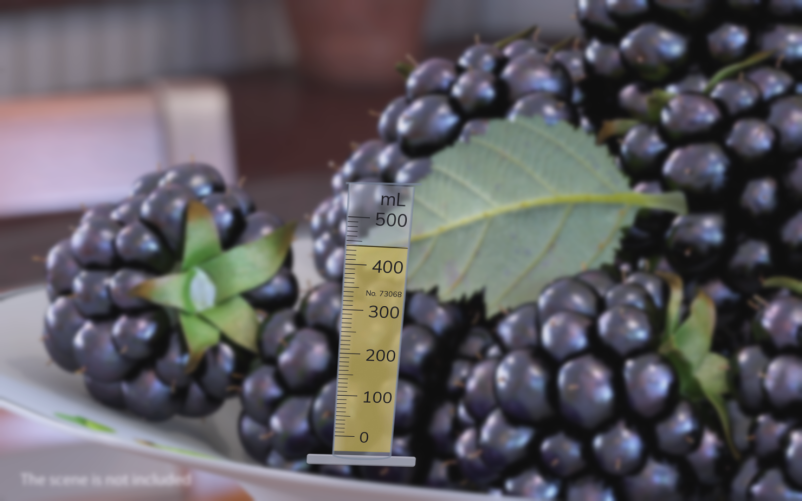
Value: 440 mL
